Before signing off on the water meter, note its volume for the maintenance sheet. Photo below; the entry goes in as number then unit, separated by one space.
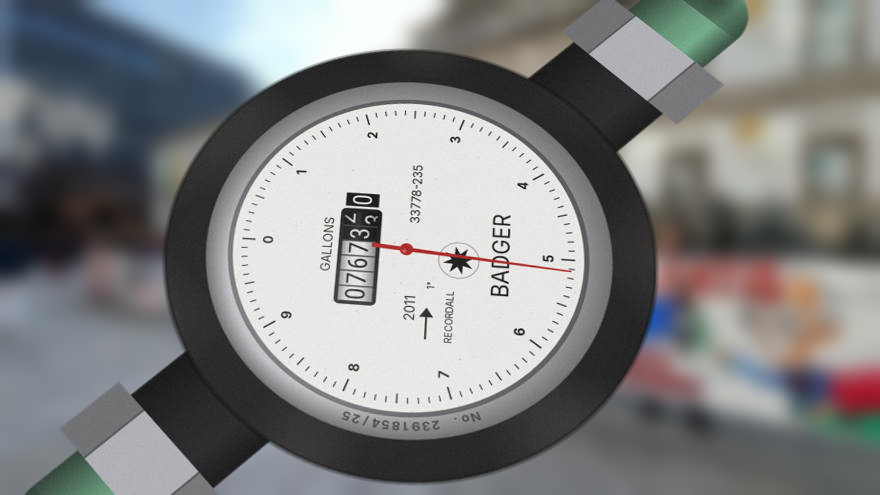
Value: 767325.1 gal
